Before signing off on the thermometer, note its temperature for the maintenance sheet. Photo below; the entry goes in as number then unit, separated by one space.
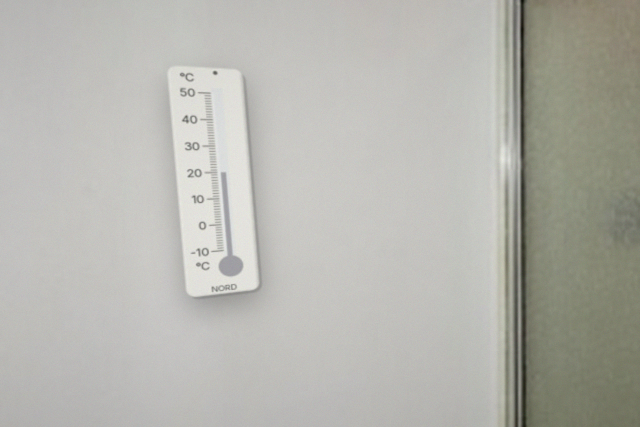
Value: 20 °C
